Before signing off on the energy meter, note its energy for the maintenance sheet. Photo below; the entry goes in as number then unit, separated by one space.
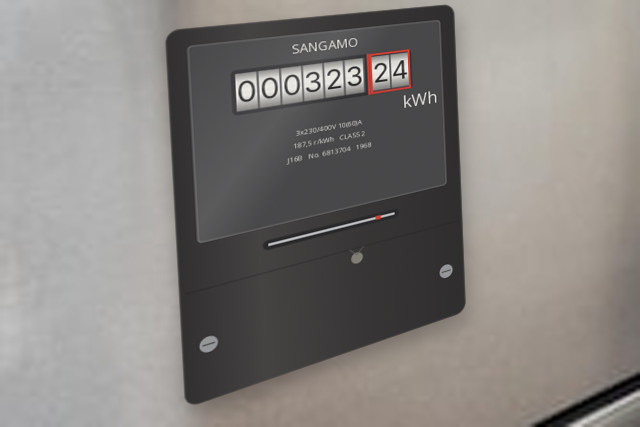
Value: 323.24 kWh
